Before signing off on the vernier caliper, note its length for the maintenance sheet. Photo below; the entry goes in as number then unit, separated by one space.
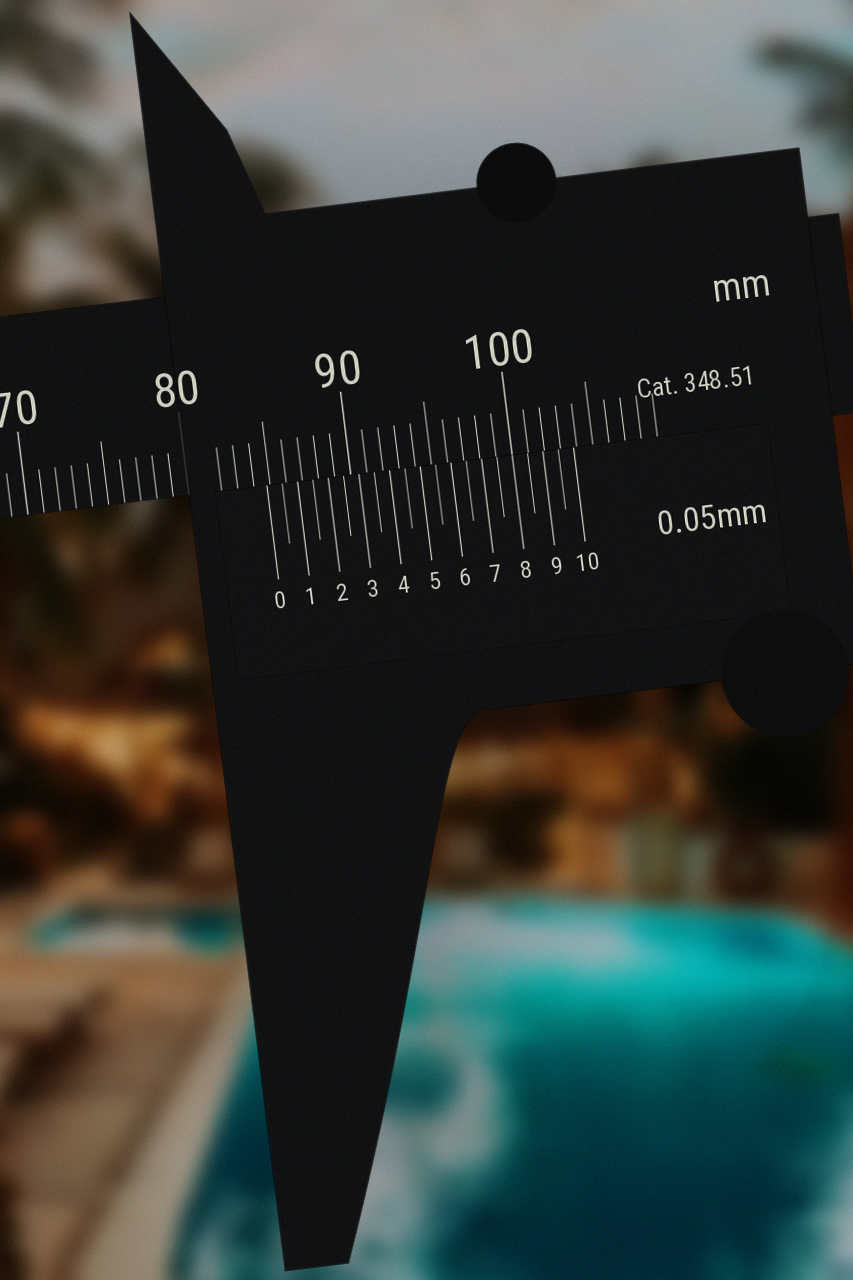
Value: 84.8 mm
